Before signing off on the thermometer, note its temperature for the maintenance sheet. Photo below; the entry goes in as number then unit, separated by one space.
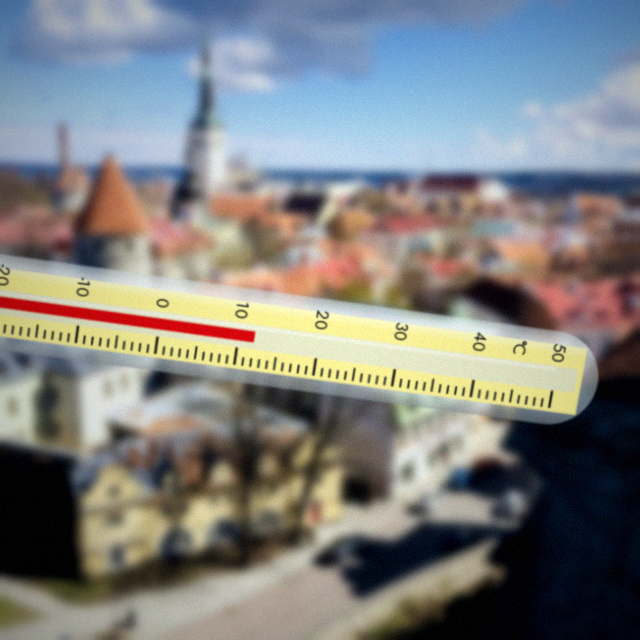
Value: 12 °C
